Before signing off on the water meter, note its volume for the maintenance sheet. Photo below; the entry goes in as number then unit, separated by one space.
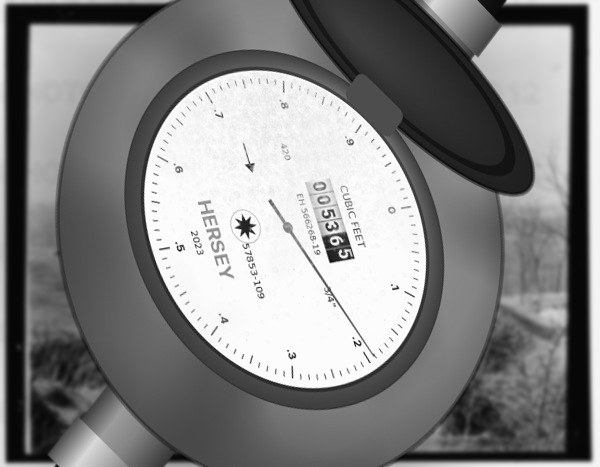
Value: 5365.19 ft³
